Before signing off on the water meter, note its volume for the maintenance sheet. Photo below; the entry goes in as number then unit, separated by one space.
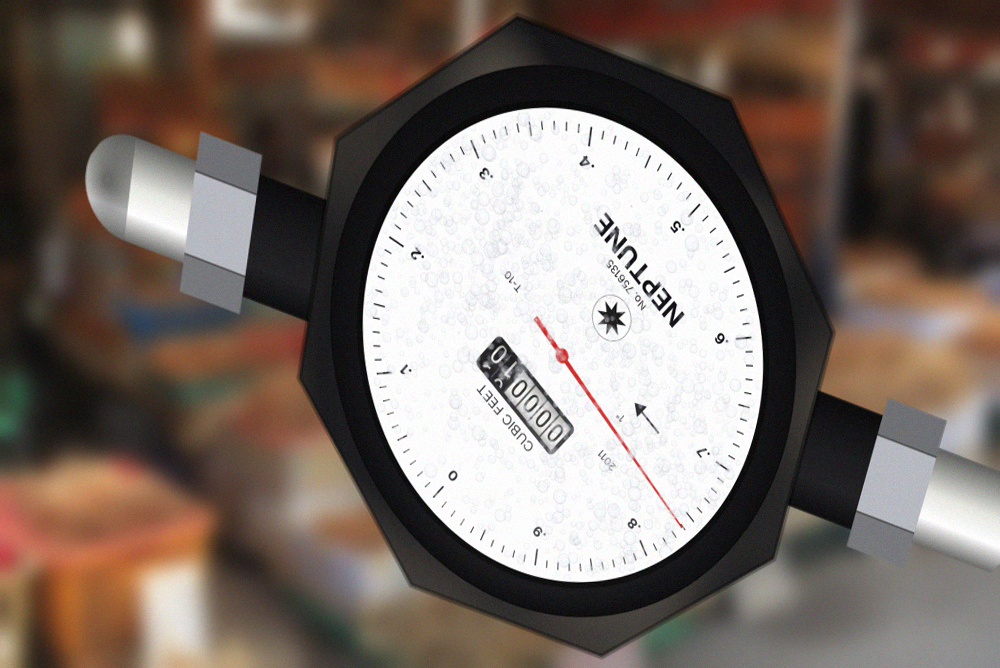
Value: 9.76 ft³
